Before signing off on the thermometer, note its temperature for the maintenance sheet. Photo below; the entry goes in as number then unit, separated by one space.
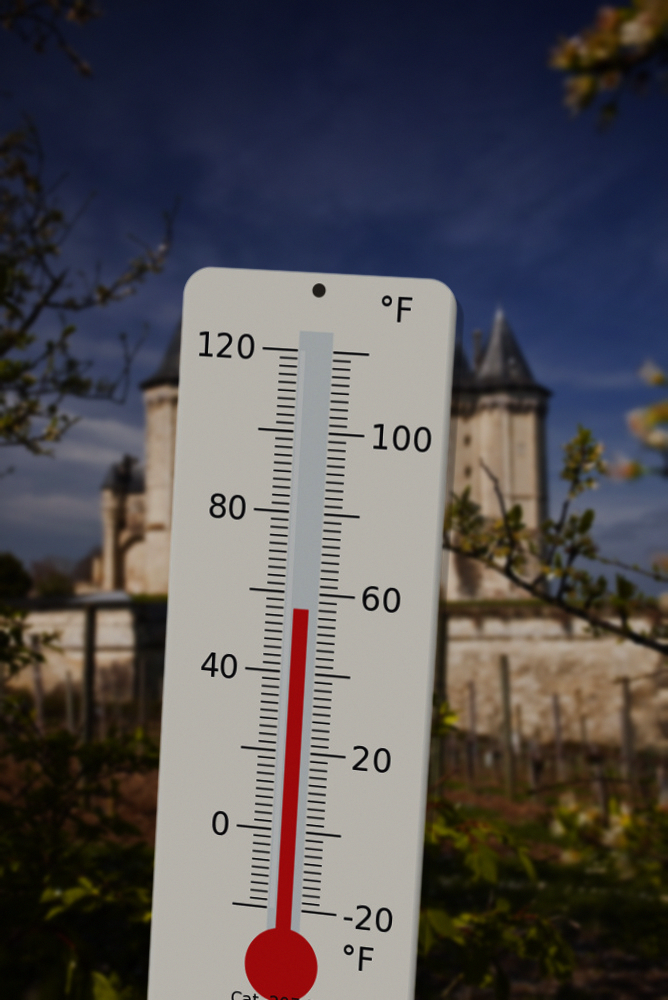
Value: 56 °F
